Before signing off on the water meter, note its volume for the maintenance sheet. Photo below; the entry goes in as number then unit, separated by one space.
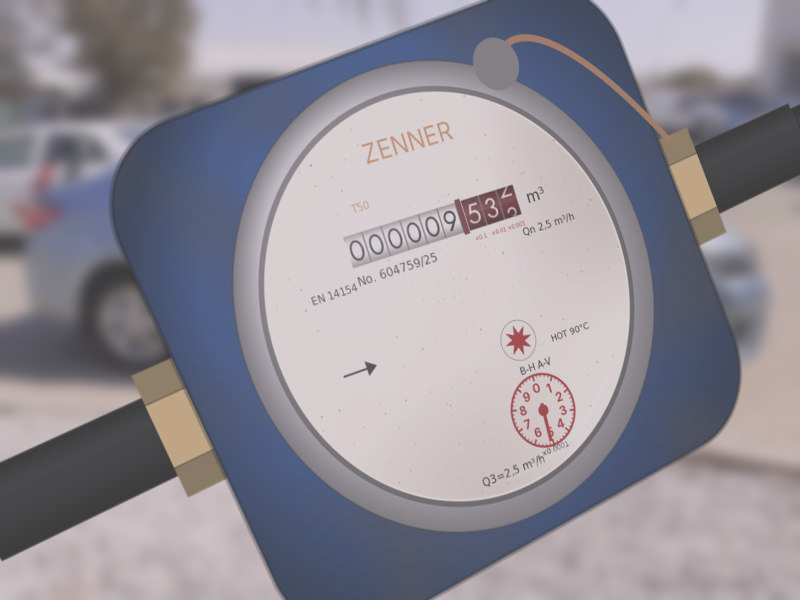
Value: 9.5325 m³
